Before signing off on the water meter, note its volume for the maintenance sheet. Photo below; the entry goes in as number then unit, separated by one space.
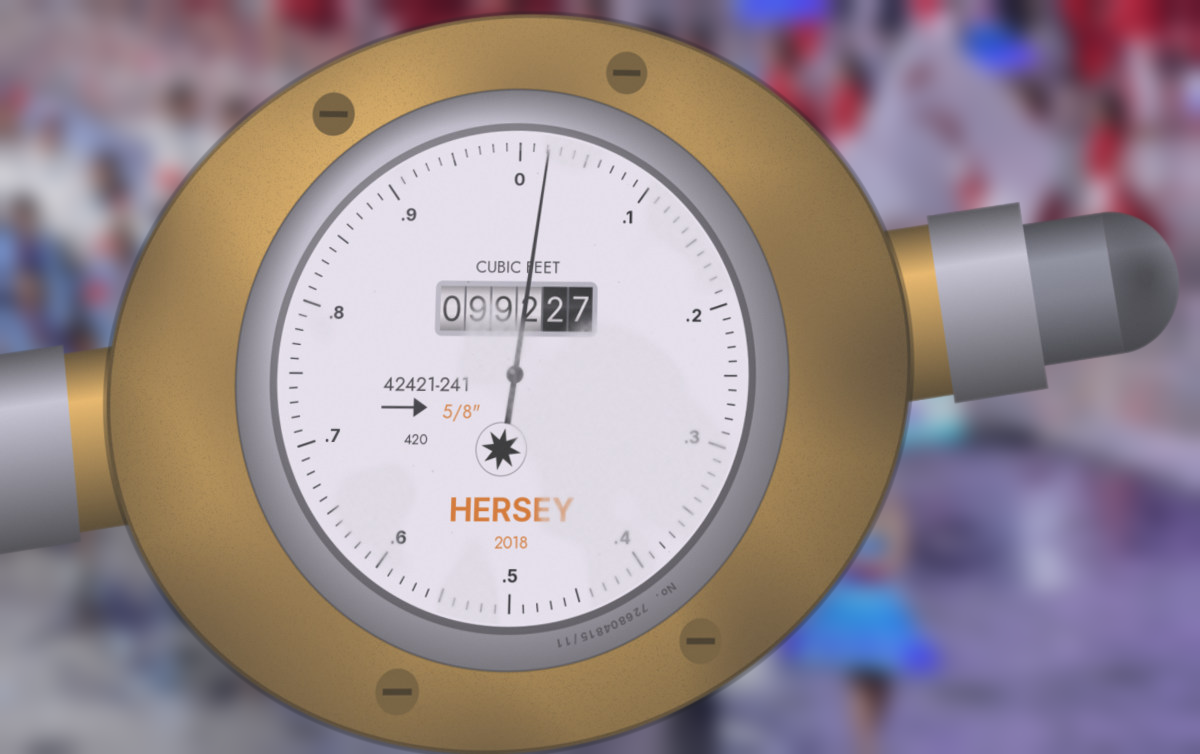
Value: 99227.02 ft³
